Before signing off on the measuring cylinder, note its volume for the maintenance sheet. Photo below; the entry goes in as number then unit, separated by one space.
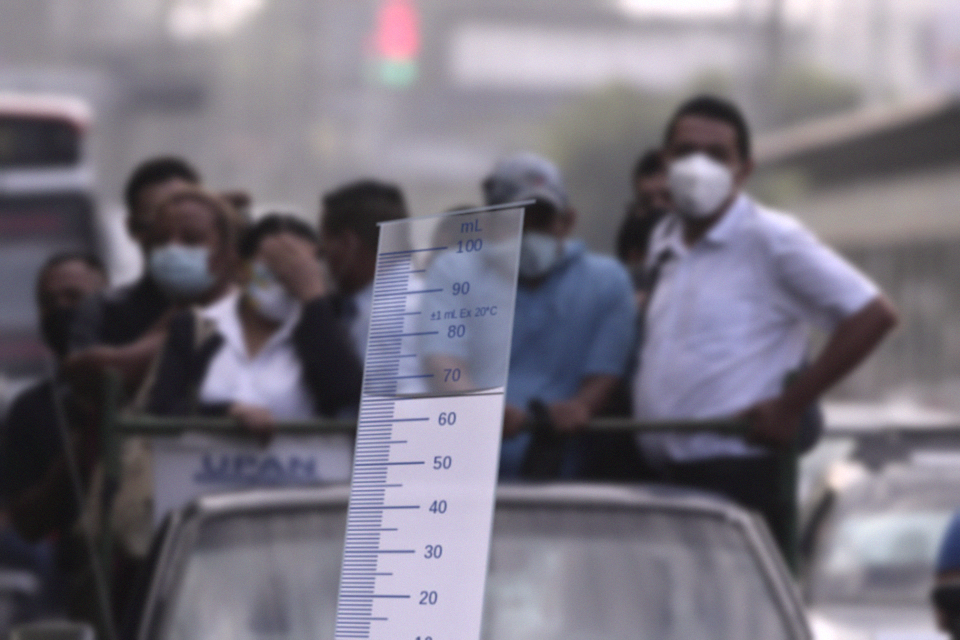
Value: 65 mL
